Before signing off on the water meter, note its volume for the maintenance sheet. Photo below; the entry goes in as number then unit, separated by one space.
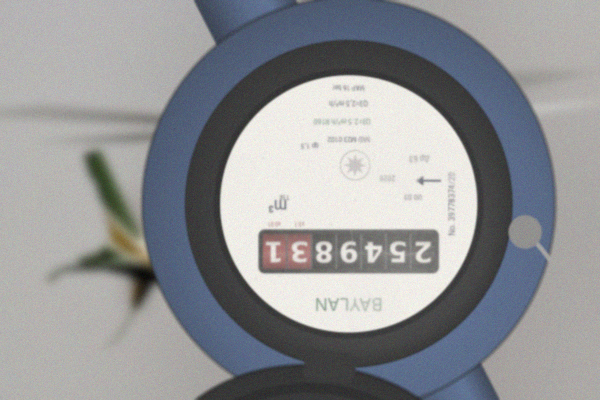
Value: 25498.31 m³
